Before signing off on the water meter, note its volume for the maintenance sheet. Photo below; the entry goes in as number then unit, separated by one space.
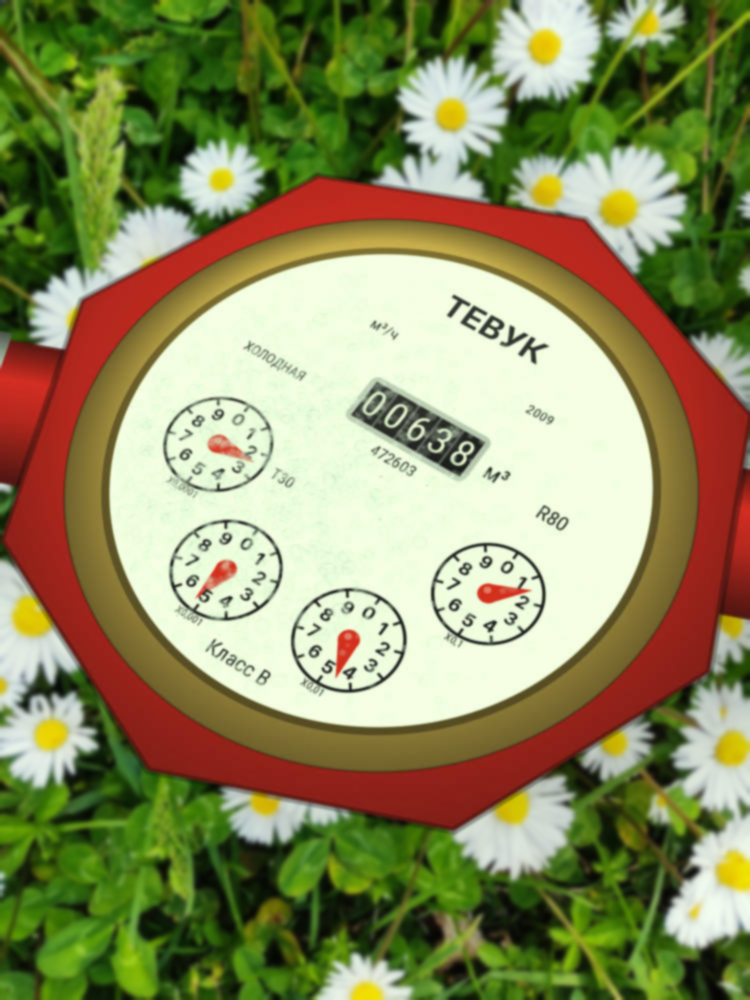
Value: 638.1452 m³
